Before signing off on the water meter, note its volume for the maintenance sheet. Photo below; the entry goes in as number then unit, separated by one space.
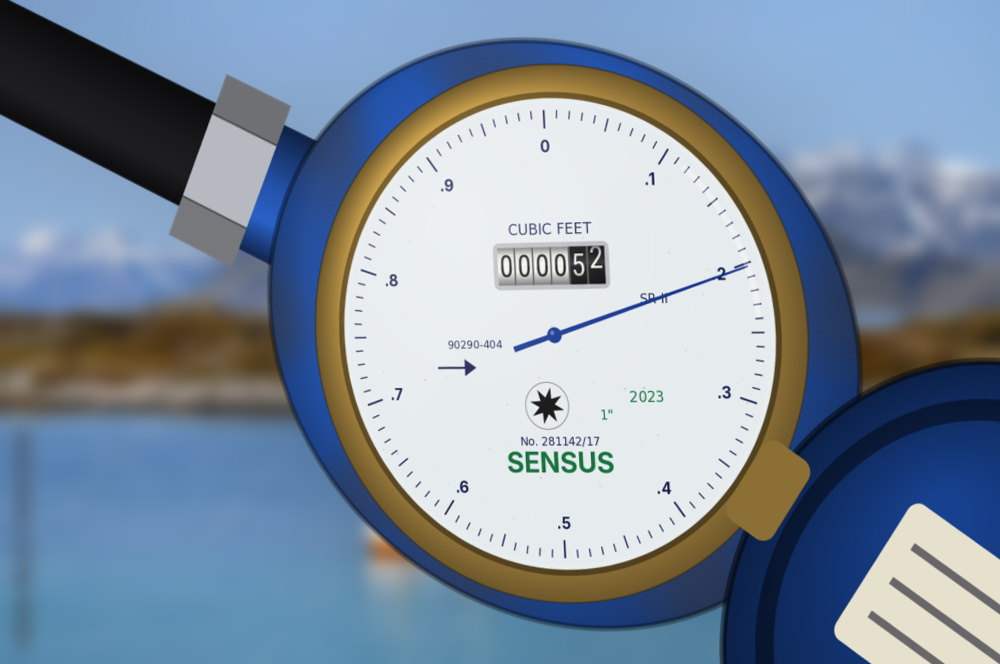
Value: 52.20 ft³
